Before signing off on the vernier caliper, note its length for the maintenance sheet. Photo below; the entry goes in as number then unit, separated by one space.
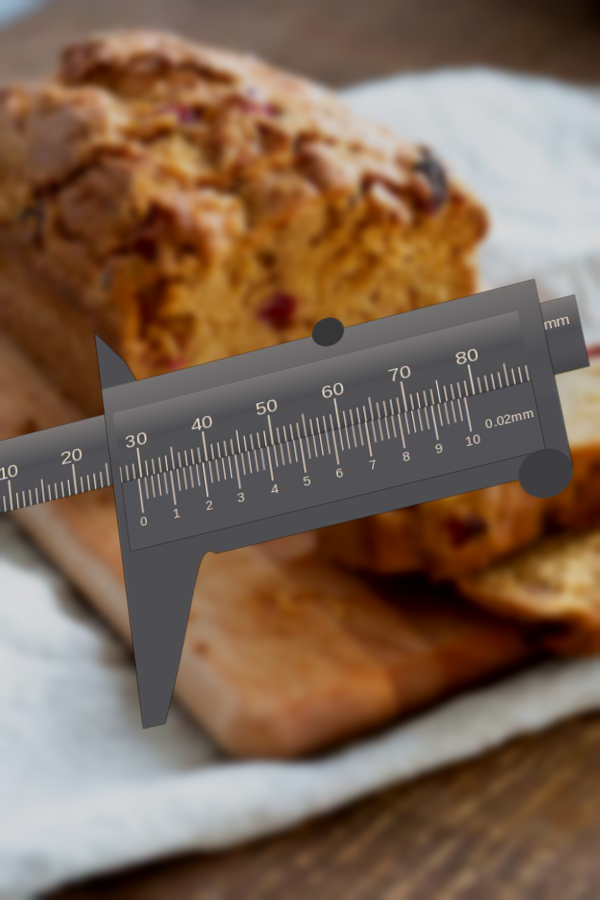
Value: 29.6 mm
